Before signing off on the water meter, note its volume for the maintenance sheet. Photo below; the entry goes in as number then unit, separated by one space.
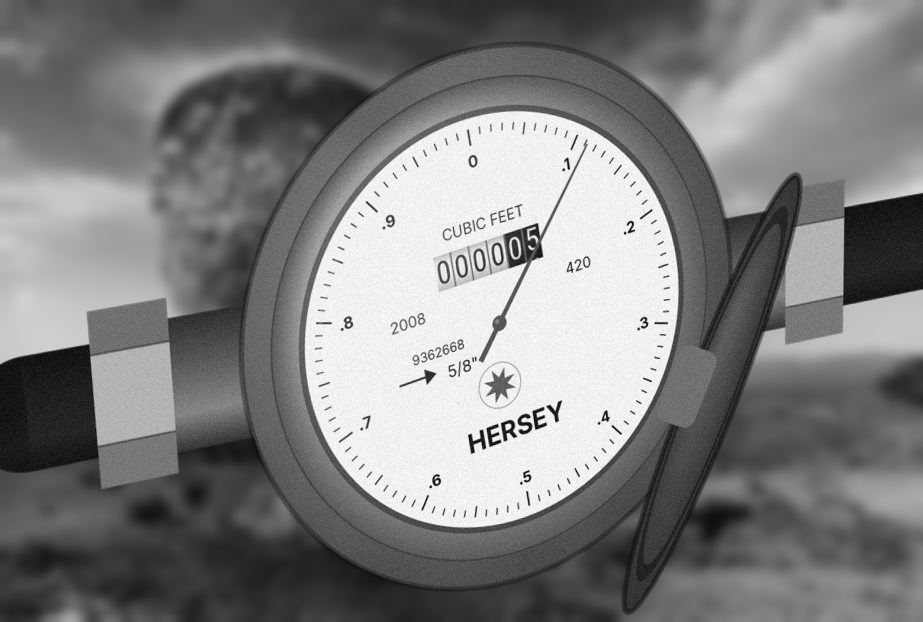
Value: 5.11 ft³
